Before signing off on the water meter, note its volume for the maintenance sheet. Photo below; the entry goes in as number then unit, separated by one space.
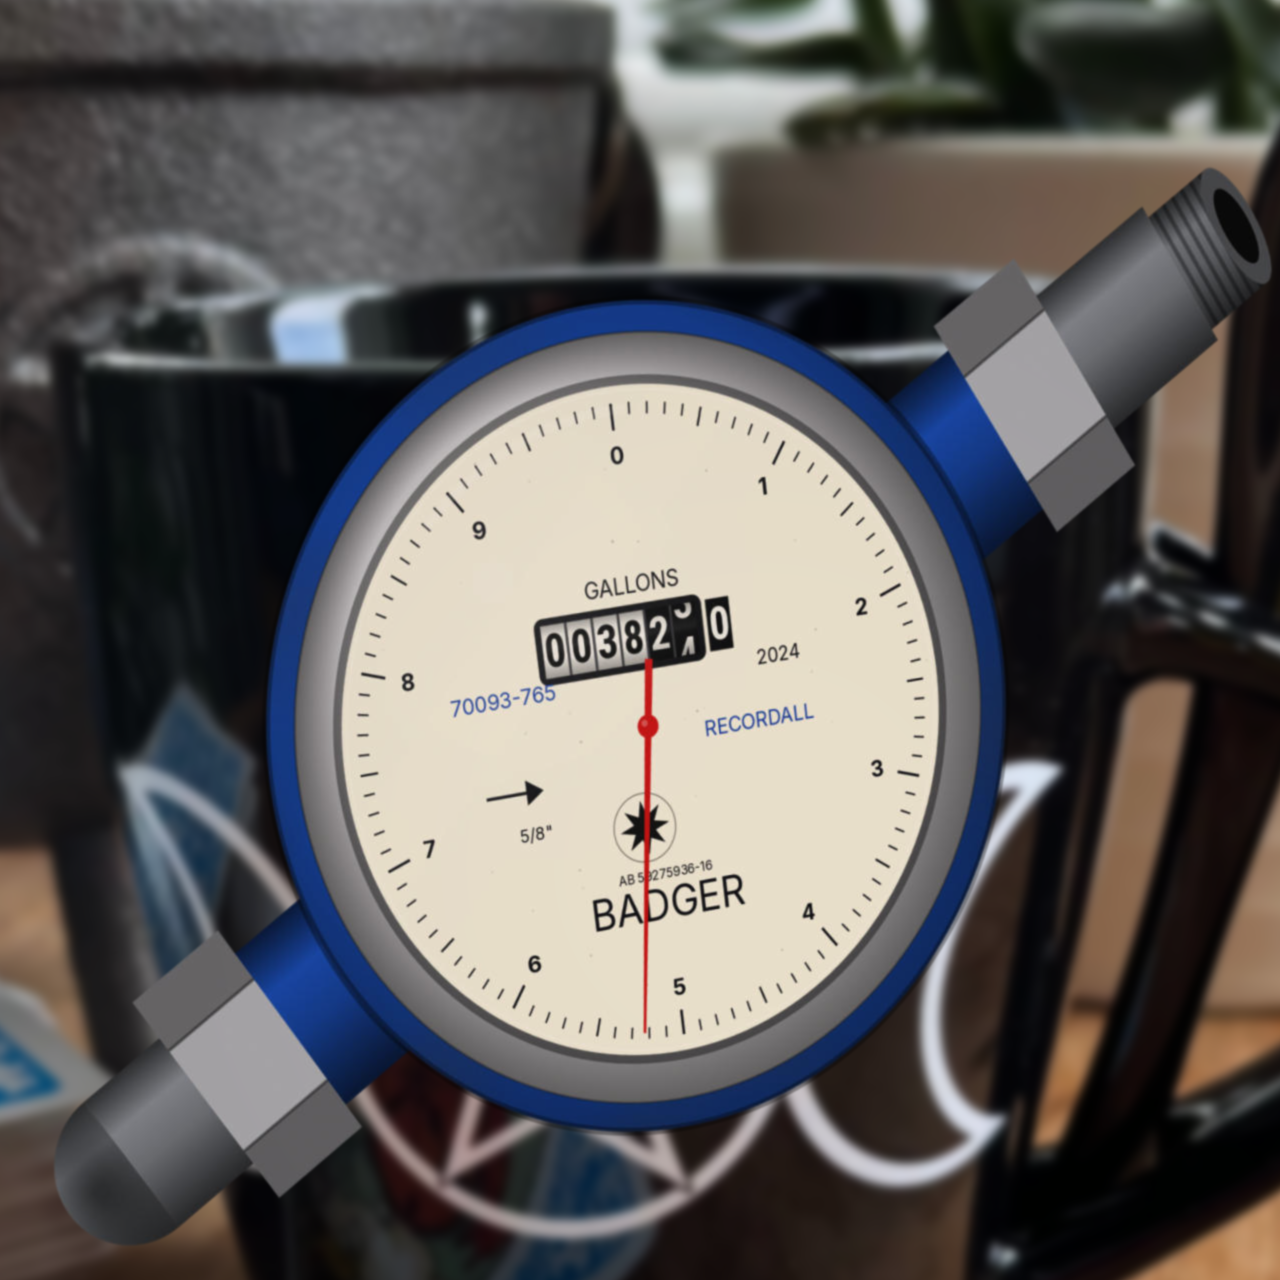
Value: 38235.2 gal
